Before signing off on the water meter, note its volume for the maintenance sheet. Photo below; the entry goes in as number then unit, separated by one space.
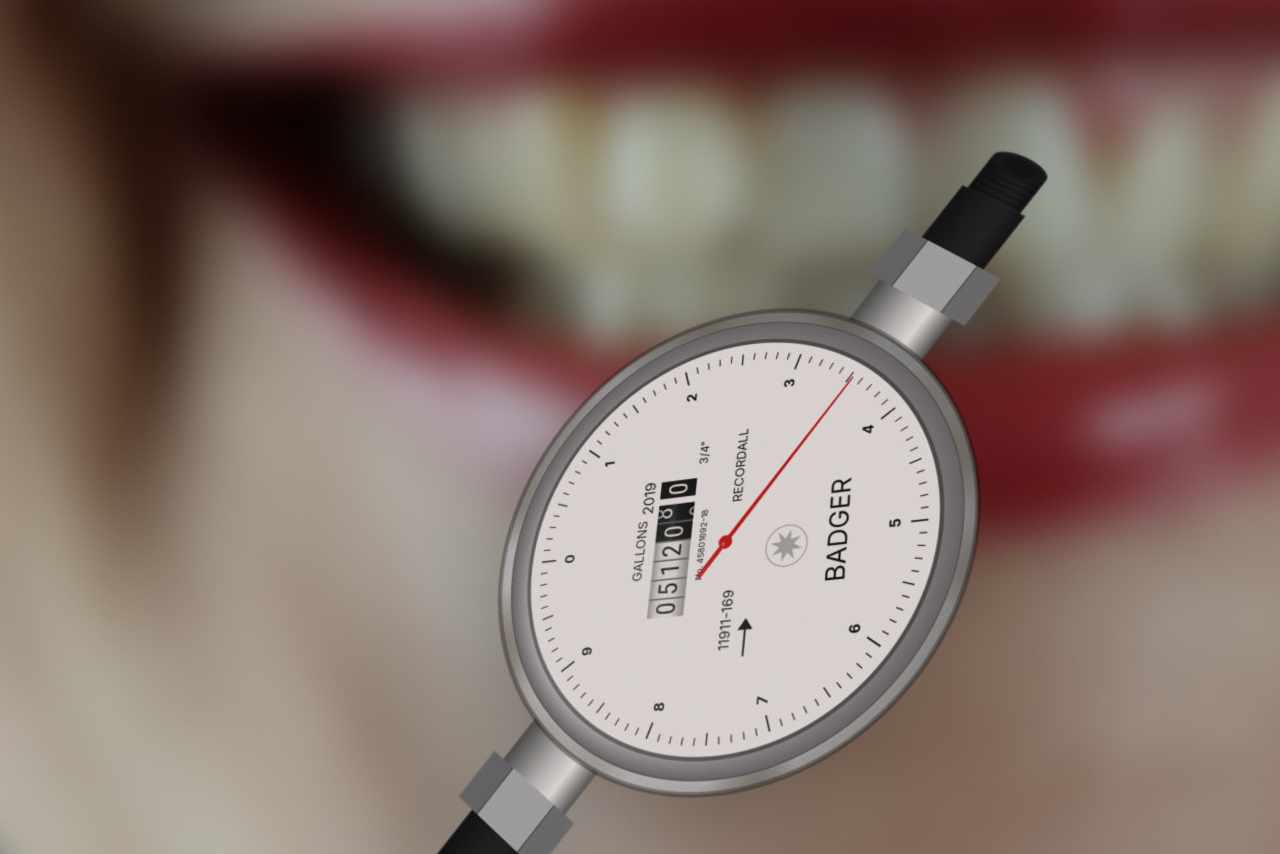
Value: 512083.5 gal
